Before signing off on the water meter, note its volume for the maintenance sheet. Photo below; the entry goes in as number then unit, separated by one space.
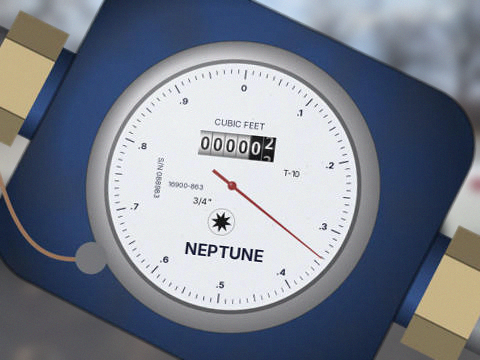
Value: 2.34 ft³
